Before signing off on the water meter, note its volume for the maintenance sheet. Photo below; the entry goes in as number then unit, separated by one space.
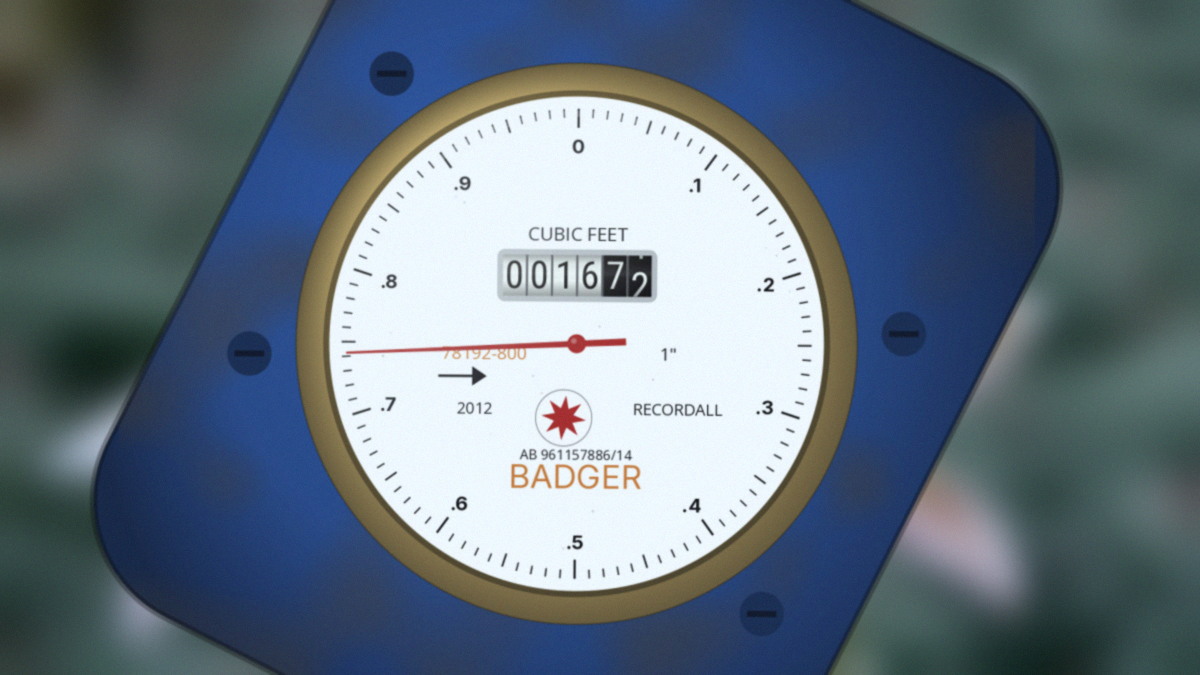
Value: 1671.74 ft³
